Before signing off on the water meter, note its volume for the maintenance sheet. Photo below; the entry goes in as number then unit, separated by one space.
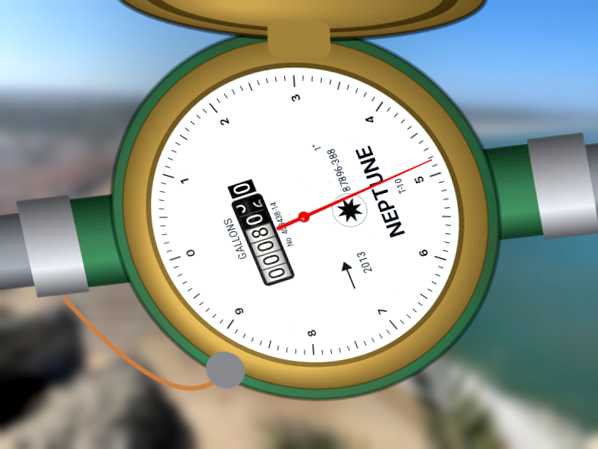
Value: 8054.8 gal
